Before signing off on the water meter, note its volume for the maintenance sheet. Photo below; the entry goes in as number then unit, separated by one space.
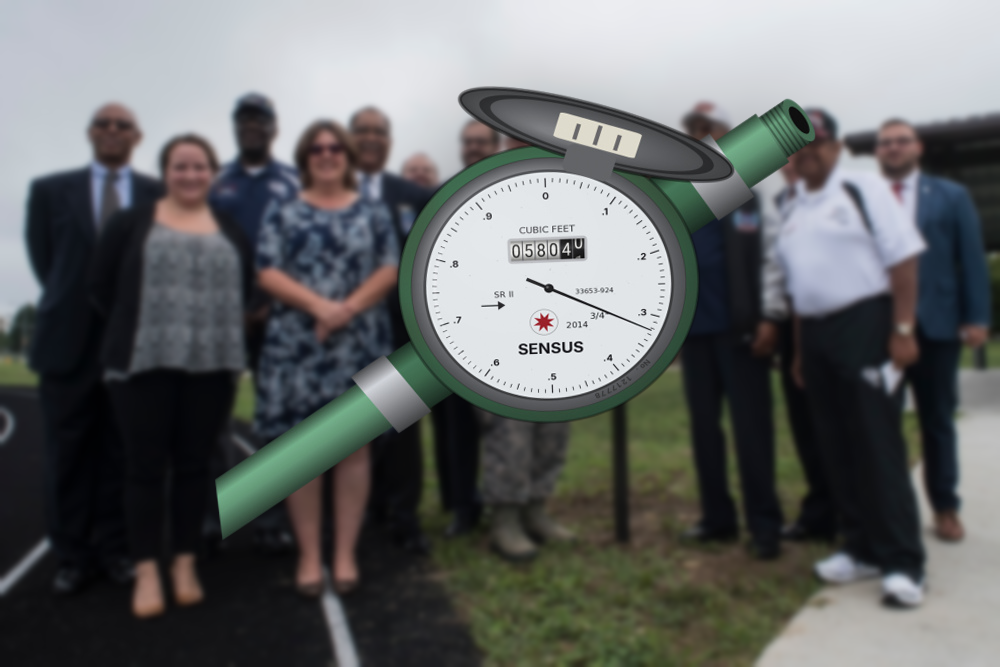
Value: 58040.32 ft³
